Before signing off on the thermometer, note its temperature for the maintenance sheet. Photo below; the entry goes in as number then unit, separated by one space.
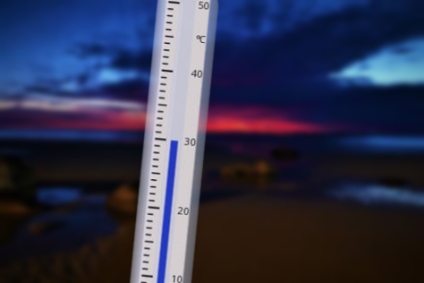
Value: 30 °C
